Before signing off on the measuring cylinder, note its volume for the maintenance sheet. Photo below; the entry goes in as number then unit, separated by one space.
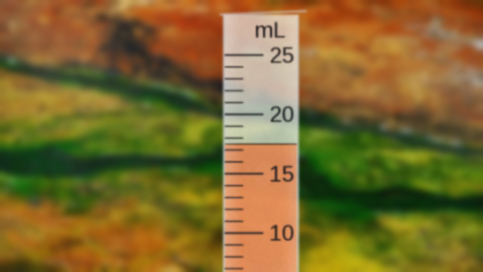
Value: 17.5 mL
